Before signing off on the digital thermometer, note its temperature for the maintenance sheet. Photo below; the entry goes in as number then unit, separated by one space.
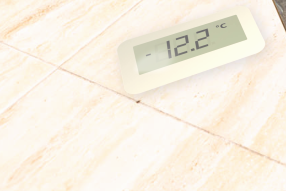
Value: -12.2 °C
